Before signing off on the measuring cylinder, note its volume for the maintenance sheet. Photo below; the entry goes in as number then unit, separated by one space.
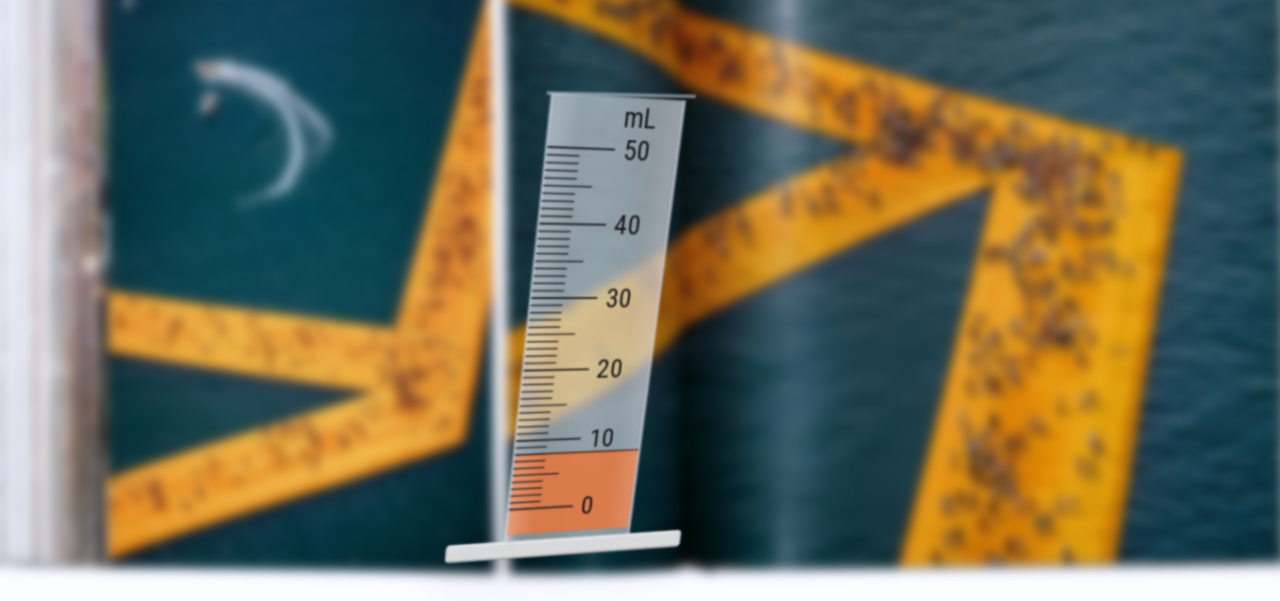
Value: 8 mL
